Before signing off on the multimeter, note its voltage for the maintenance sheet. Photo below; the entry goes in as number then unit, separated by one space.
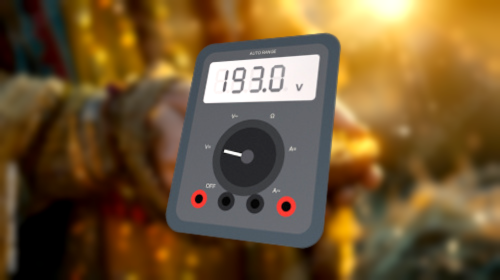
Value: 193.0 V
